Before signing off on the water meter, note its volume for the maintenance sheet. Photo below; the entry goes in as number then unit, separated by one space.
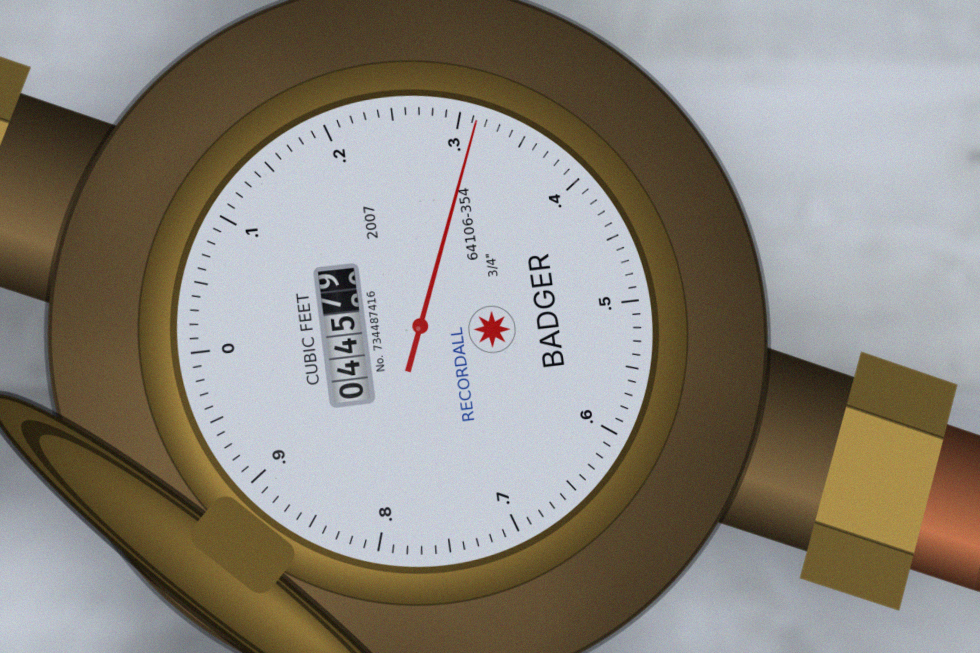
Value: 44579.31 ft³
